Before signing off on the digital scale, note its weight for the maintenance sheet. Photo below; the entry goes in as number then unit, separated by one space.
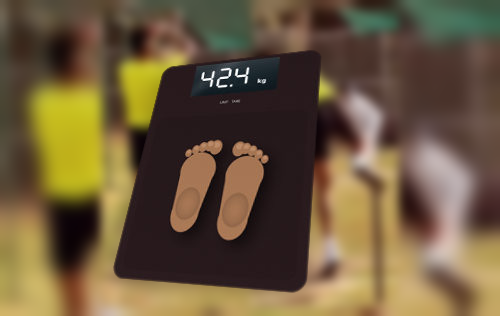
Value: 42.4 kg
